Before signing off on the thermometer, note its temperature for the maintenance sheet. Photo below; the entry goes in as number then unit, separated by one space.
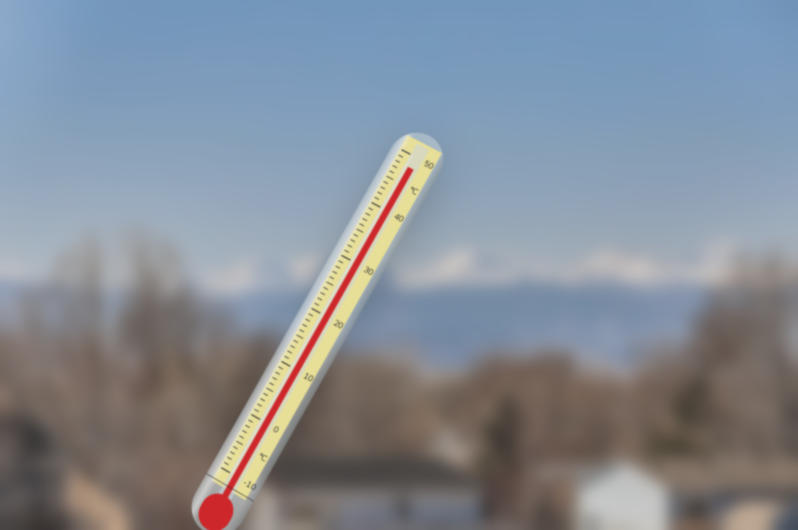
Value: 48 °C
